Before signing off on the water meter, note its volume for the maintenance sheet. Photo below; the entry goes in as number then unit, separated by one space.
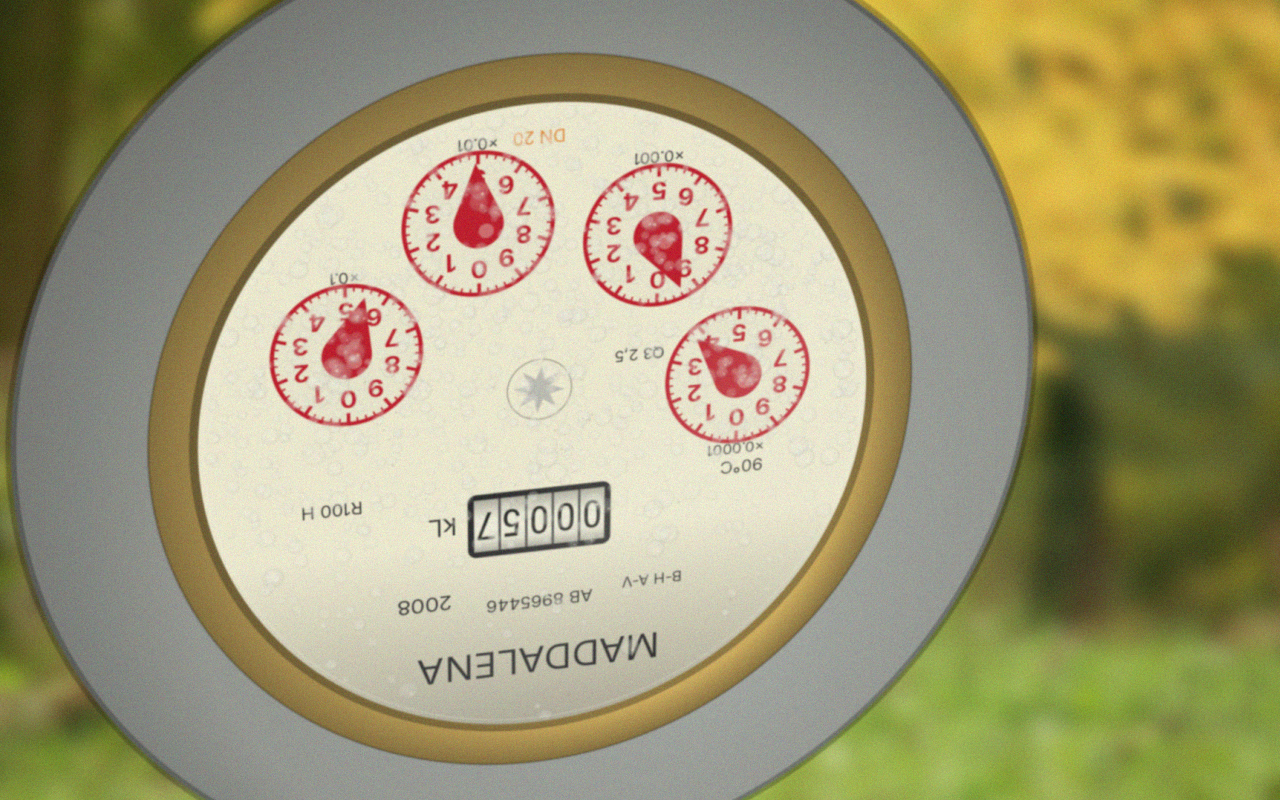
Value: 57.5493 kL
